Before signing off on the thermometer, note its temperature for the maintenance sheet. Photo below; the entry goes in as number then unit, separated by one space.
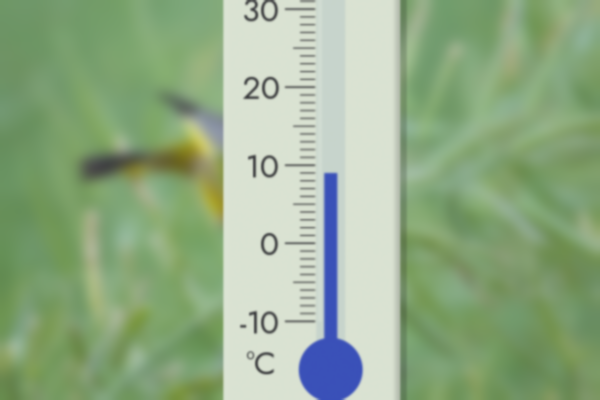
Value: 9 °C
